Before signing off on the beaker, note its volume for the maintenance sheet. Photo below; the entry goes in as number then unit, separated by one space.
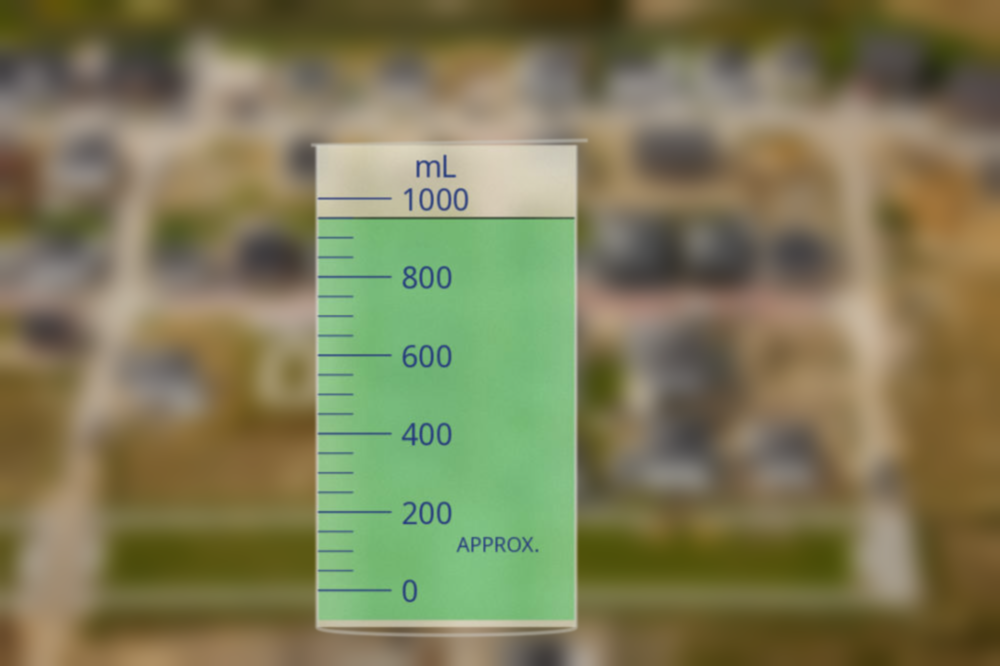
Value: 950 mL
